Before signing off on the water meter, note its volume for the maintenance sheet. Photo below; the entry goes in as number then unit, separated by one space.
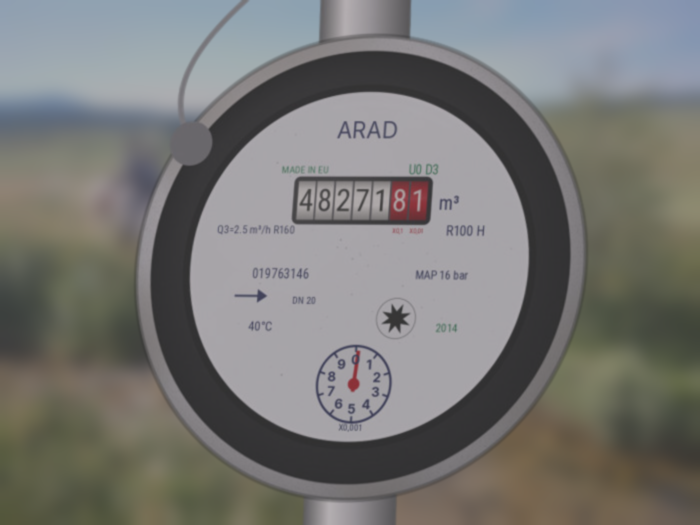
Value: 48271.810 m³
